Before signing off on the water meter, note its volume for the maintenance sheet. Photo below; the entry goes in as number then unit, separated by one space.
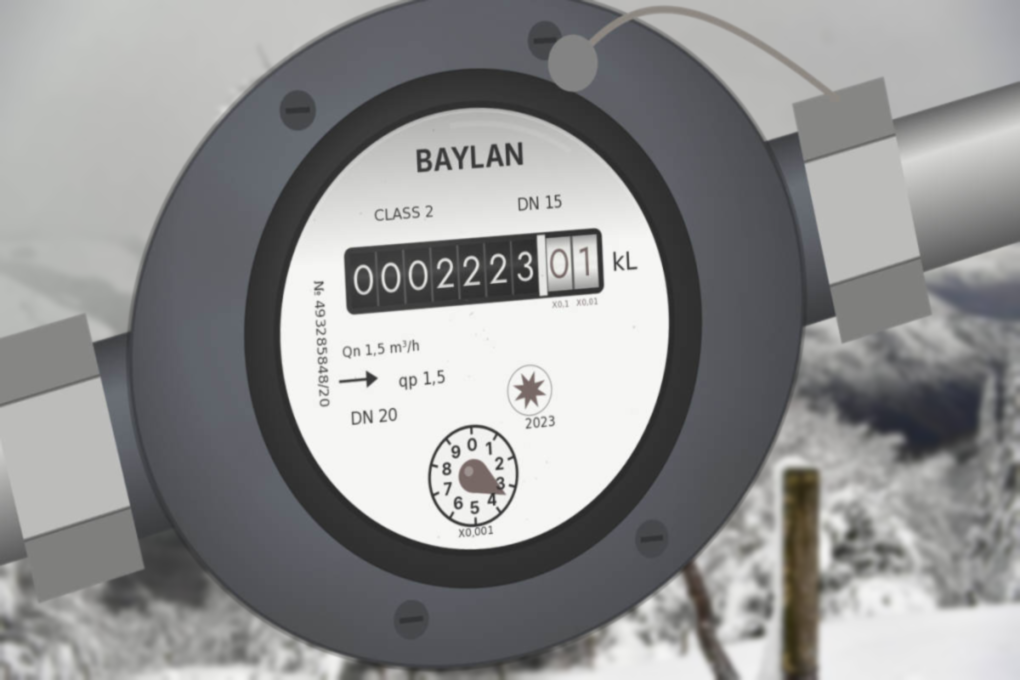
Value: 2223.013 kL
